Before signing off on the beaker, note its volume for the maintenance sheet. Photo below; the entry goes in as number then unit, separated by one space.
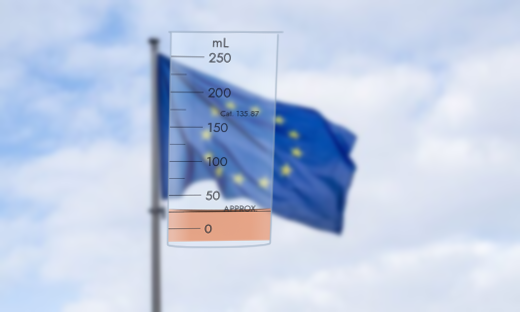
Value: 25 mL
